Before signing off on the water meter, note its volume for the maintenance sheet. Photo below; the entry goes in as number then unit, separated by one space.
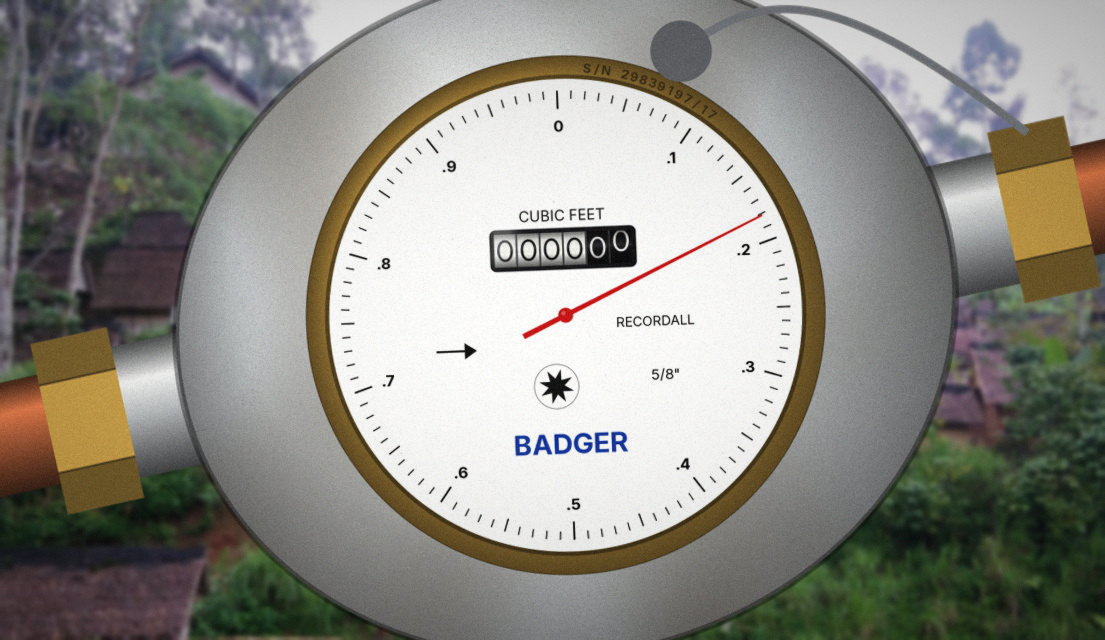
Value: 0.18 ft³
